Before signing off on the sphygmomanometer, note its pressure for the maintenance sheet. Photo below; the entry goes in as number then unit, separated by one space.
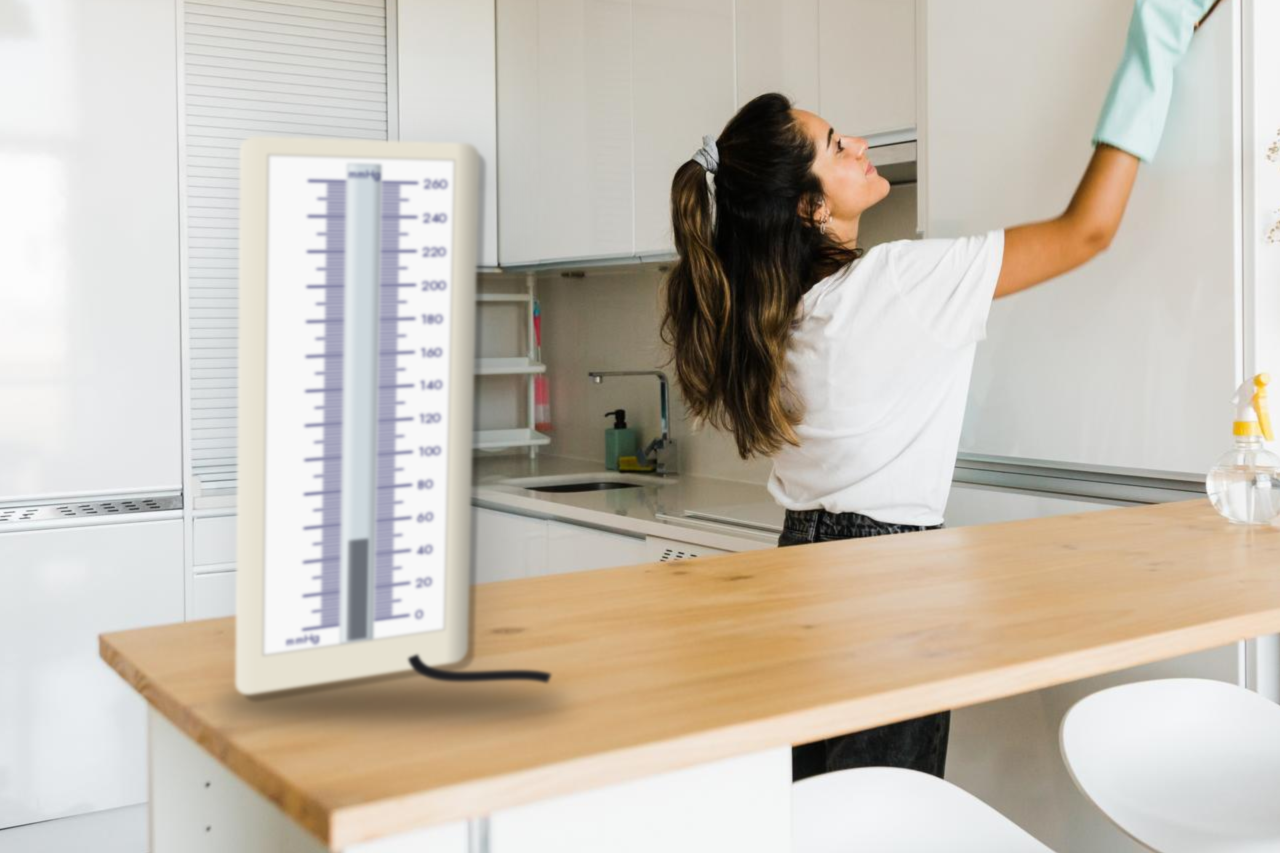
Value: 50 mmHg
